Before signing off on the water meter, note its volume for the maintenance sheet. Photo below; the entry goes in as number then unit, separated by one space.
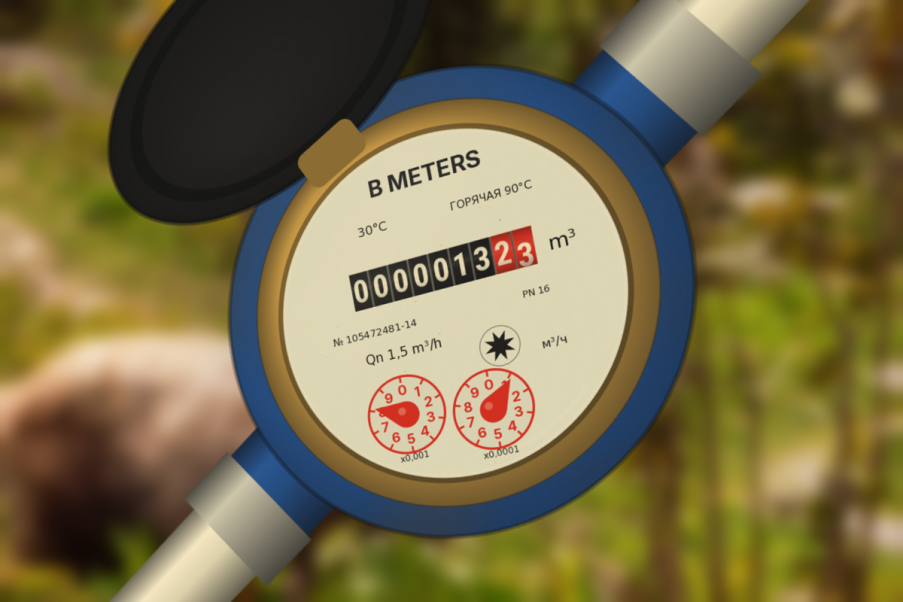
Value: 13.2281 m³
